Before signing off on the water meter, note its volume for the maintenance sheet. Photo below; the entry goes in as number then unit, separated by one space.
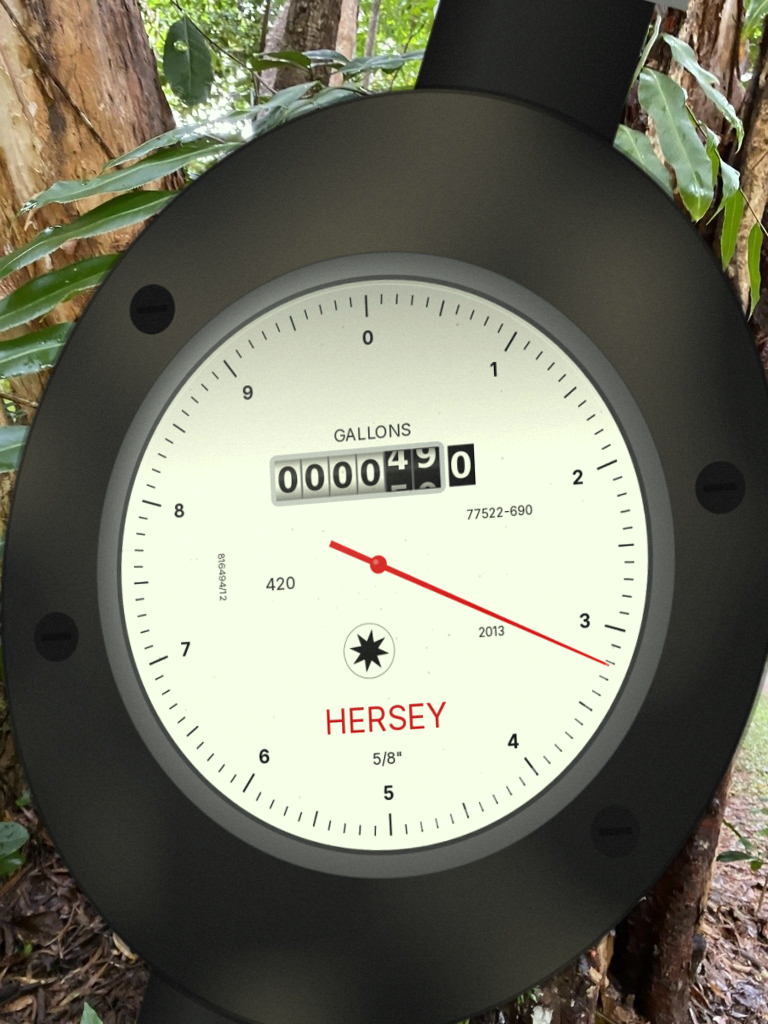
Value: 493.2 gal
